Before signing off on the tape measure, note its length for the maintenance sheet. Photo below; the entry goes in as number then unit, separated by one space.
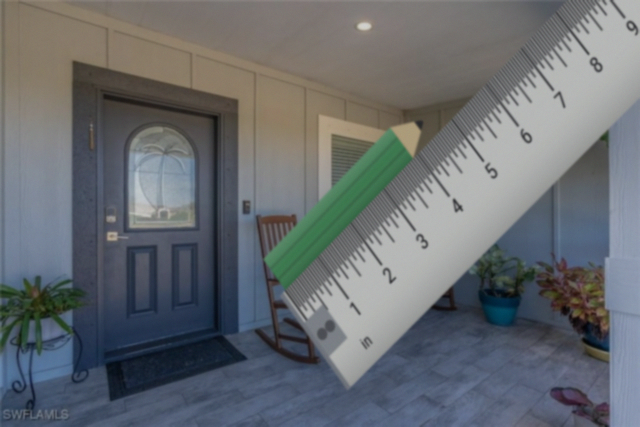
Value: 4.5 in
